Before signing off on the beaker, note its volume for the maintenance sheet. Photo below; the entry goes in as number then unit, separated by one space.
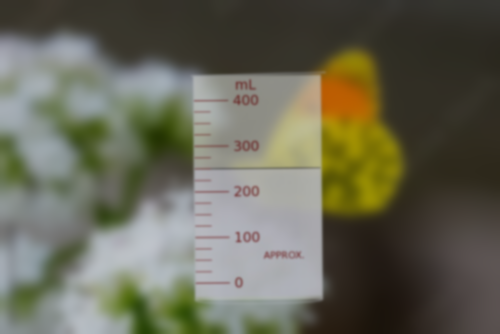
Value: 250 mL
